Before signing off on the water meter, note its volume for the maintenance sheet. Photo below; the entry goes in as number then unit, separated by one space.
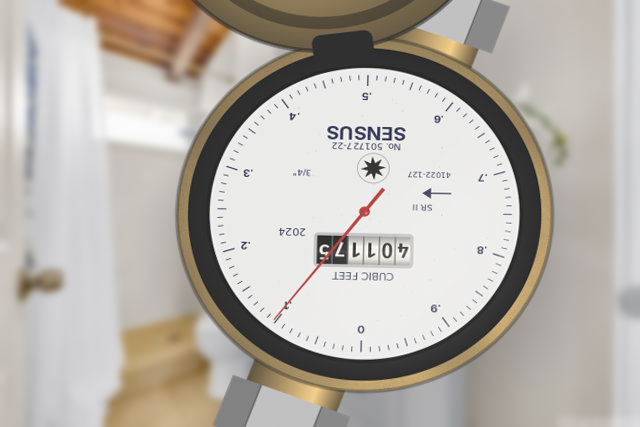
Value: 401175.10 ft³
